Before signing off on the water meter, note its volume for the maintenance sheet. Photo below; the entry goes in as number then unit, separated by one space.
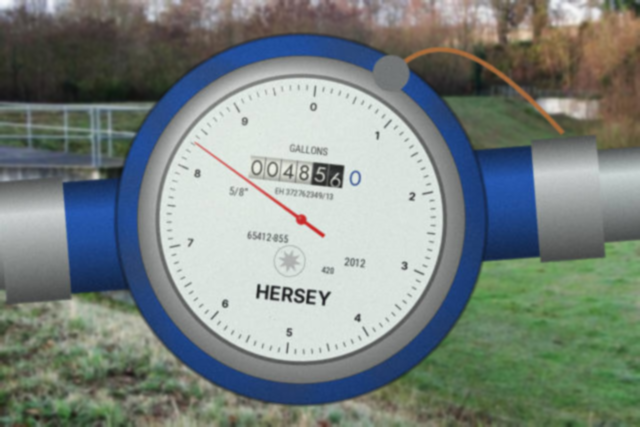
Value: 48558.3 gal
